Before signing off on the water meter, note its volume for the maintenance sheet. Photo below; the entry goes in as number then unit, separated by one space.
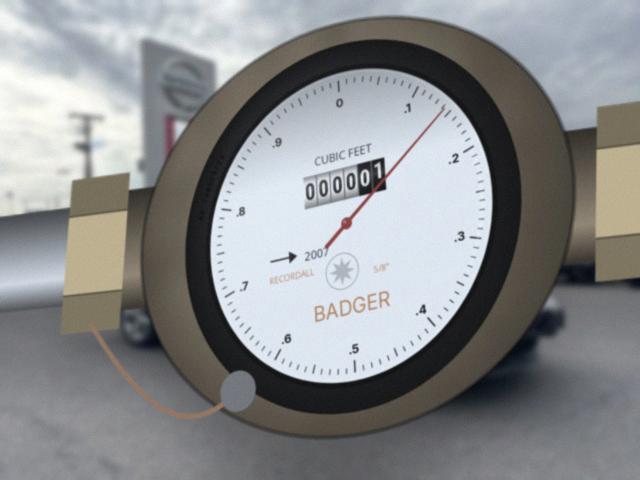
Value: 1.14 ft³
